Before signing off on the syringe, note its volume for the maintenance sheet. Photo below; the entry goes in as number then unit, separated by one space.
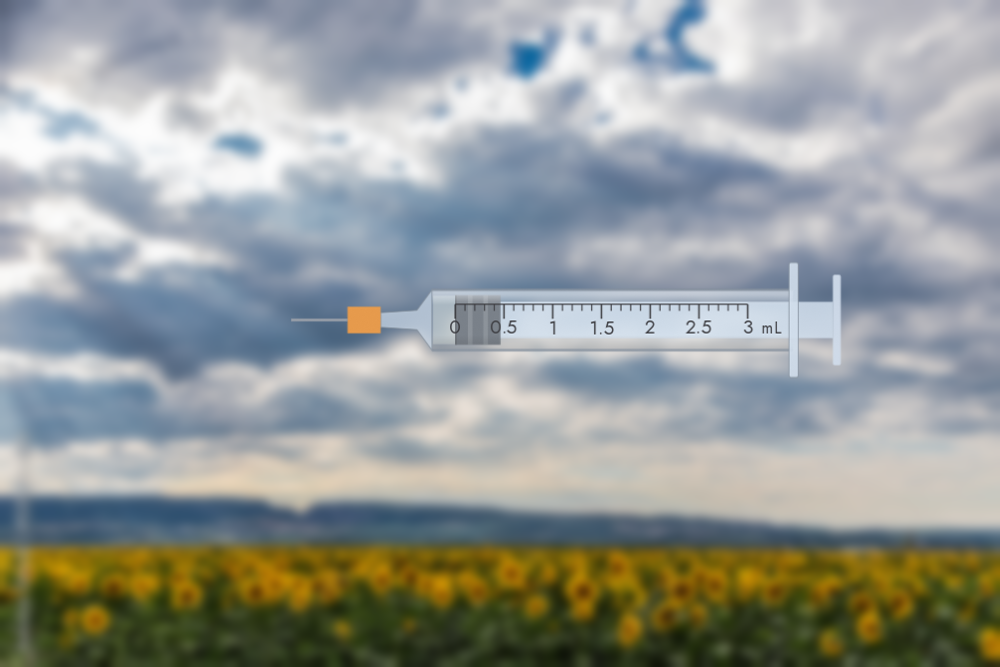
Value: 0 mL
